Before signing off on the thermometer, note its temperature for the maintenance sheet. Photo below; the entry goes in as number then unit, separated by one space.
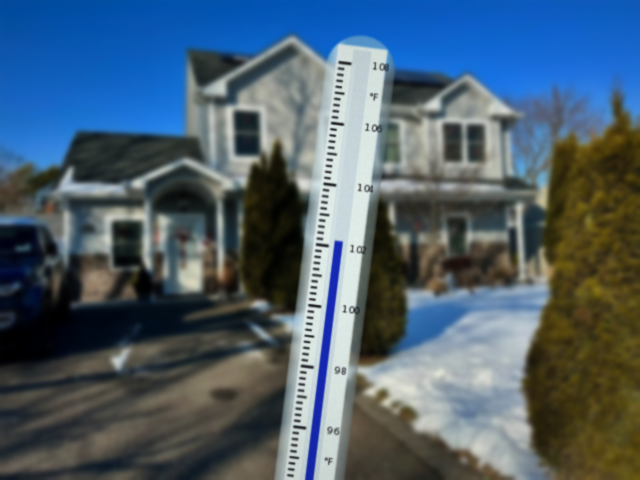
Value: 102.2 °F
